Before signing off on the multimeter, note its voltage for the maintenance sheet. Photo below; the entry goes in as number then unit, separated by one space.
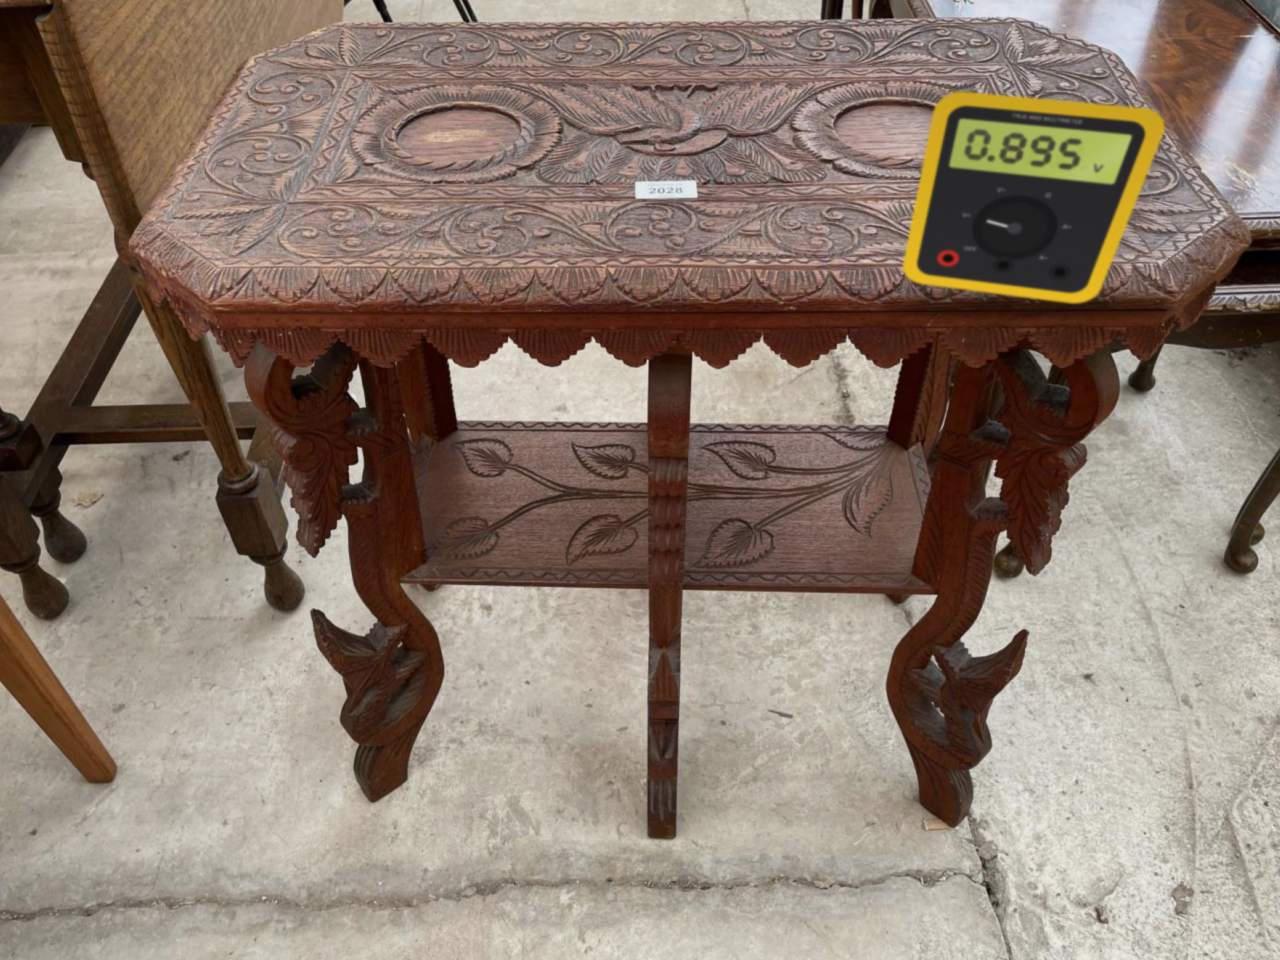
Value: 0.895 V
